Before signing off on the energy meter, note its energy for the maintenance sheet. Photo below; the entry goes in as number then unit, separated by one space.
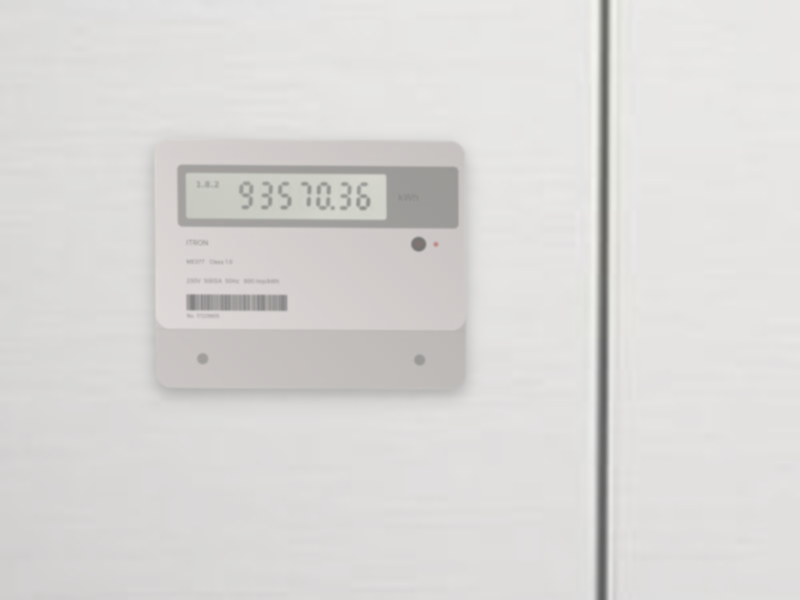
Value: 93570.36 kWh
